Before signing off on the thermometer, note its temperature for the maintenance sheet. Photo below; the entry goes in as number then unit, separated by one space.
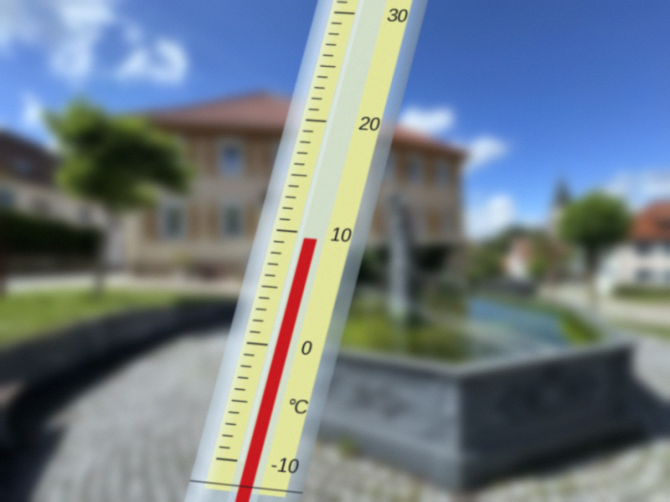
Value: 9.5 °C
